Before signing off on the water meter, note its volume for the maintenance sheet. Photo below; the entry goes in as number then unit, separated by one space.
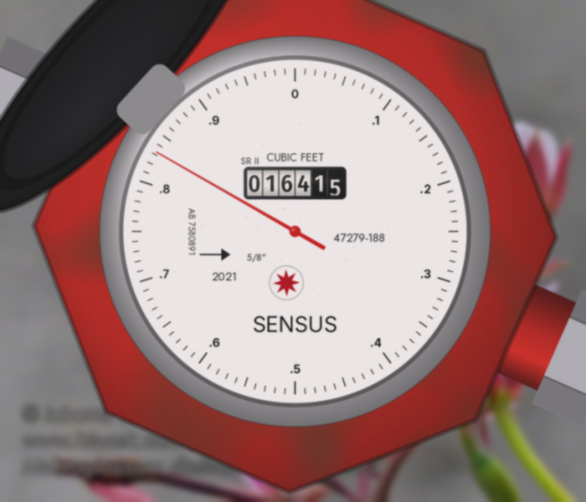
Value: 16414.83 ft³
